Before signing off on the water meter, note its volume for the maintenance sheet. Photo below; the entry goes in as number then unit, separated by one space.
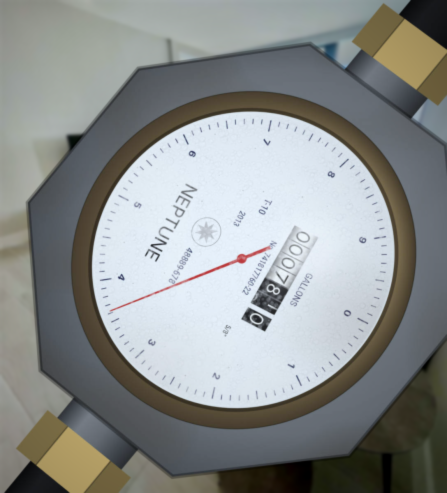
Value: 7813.6 gal
